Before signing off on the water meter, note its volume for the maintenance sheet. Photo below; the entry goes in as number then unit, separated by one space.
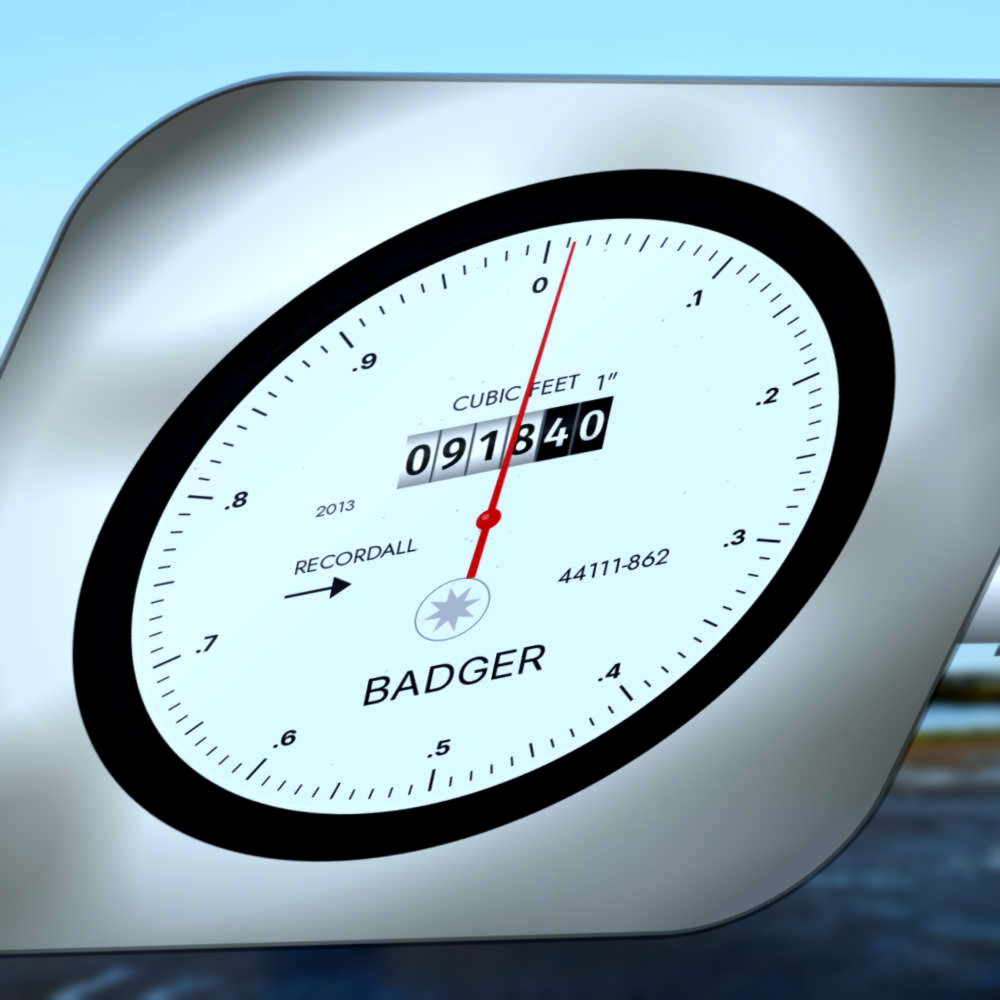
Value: 91840.01 ft³
